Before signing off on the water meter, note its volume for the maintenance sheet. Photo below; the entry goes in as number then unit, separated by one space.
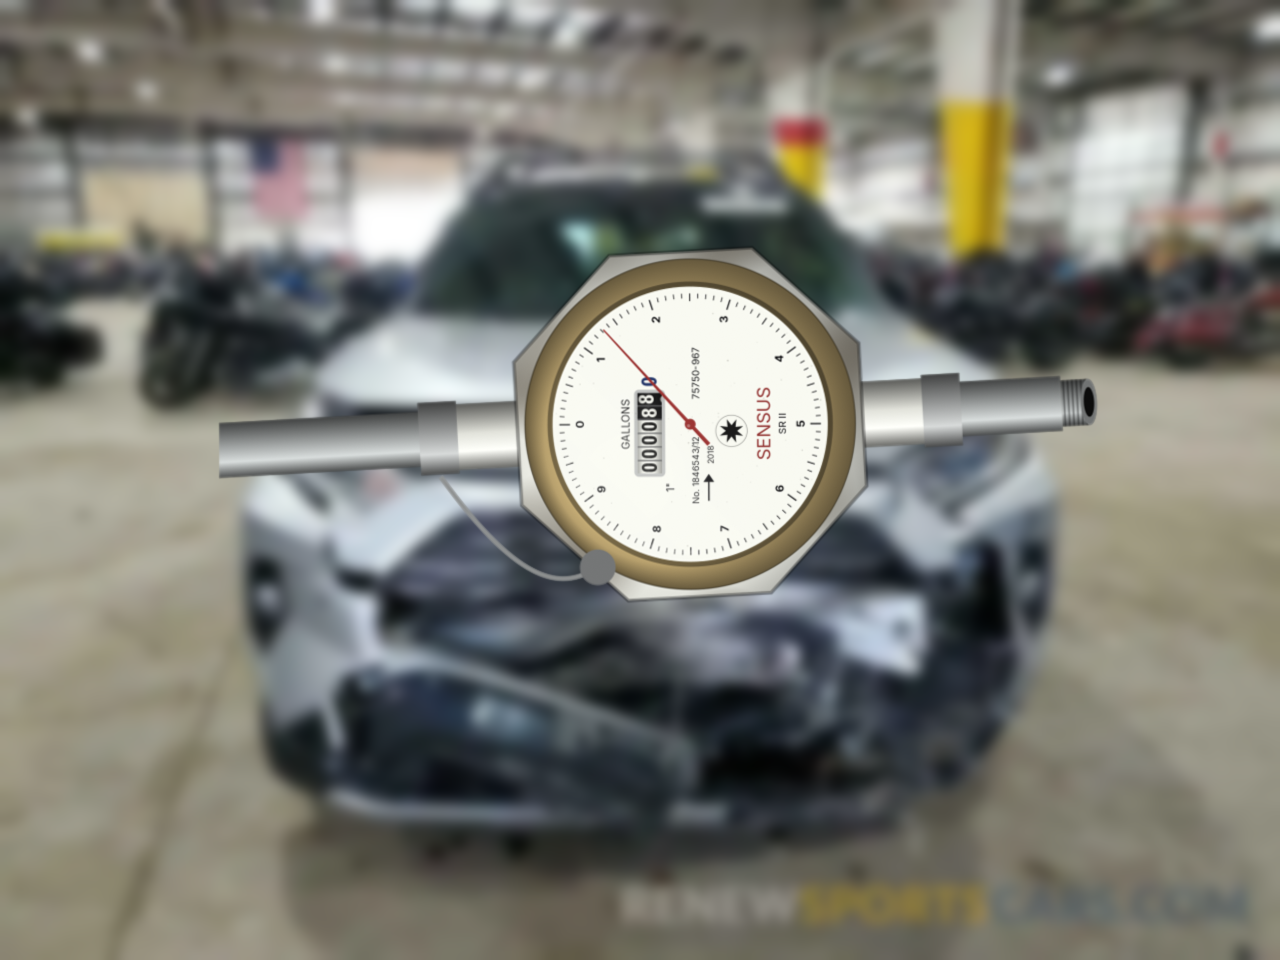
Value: 881.3 gal
